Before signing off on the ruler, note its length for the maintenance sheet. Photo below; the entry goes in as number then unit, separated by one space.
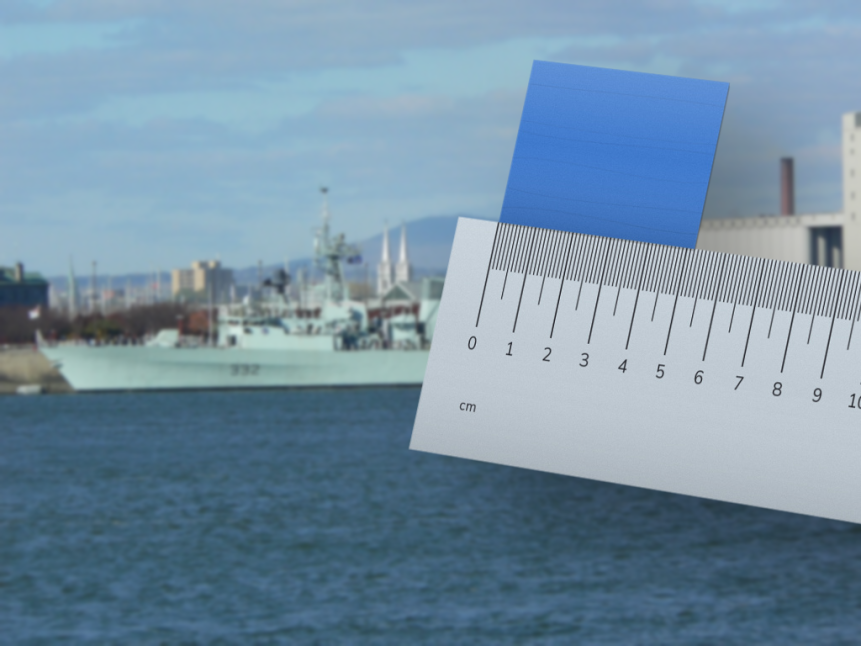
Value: 5.2 cm
